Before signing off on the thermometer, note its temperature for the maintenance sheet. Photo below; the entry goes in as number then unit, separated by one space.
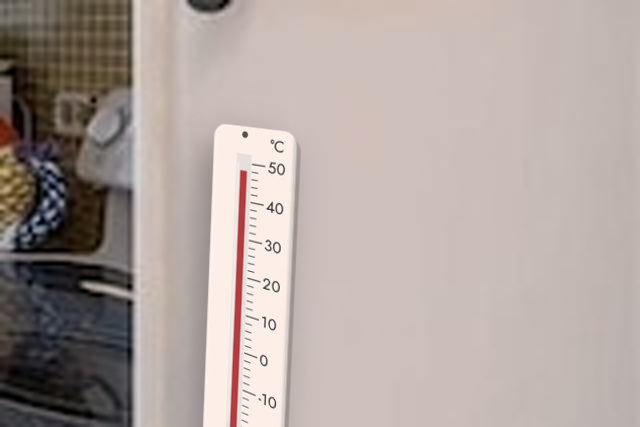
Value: 48 °C
